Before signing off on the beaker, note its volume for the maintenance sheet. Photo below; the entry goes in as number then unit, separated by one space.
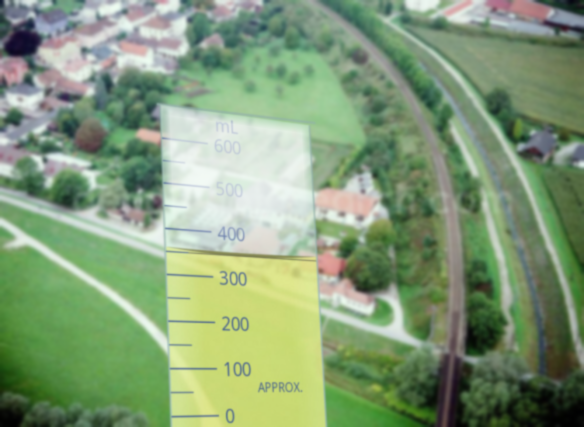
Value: 350 mL
